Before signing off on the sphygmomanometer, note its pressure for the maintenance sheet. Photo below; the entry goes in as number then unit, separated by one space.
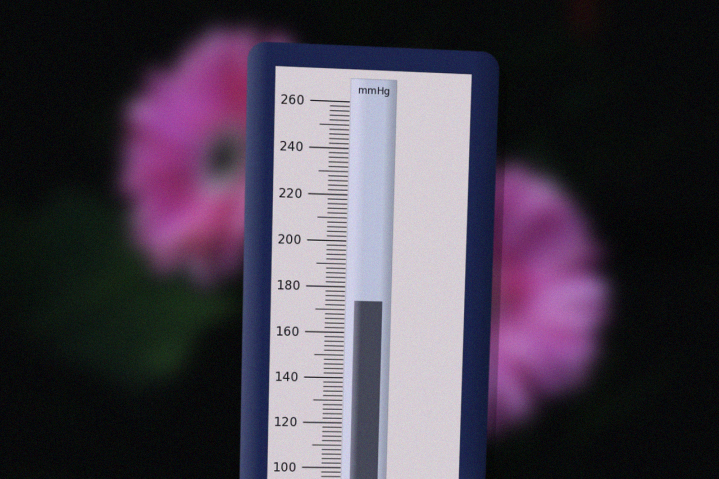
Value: 174 mmHg
